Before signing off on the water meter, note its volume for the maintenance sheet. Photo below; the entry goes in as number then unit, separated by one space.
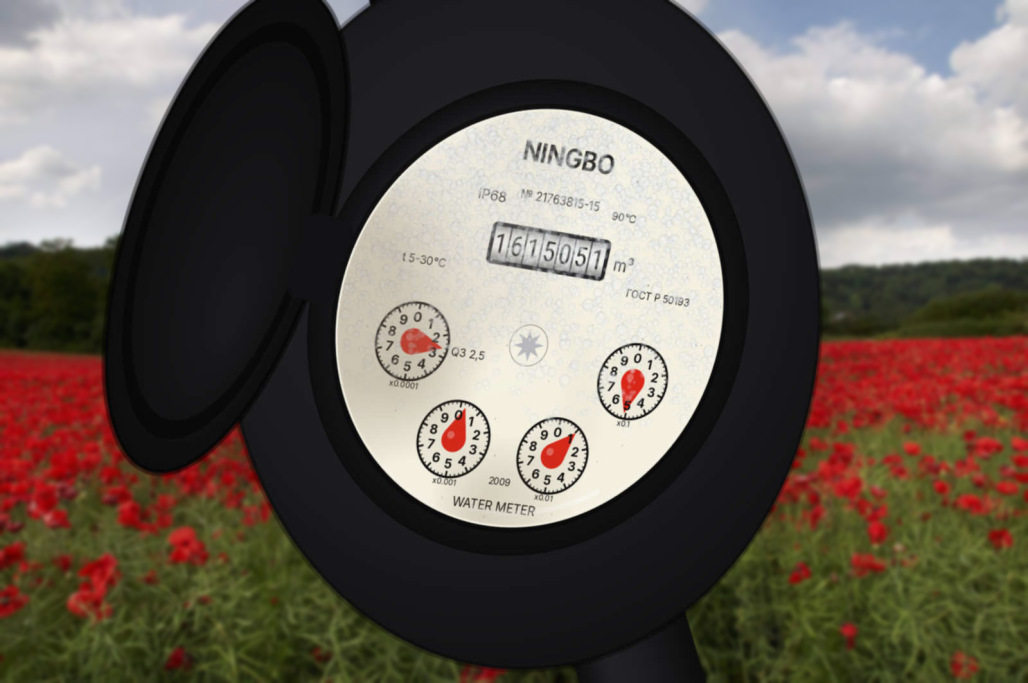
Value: 1615051.5102 m³
